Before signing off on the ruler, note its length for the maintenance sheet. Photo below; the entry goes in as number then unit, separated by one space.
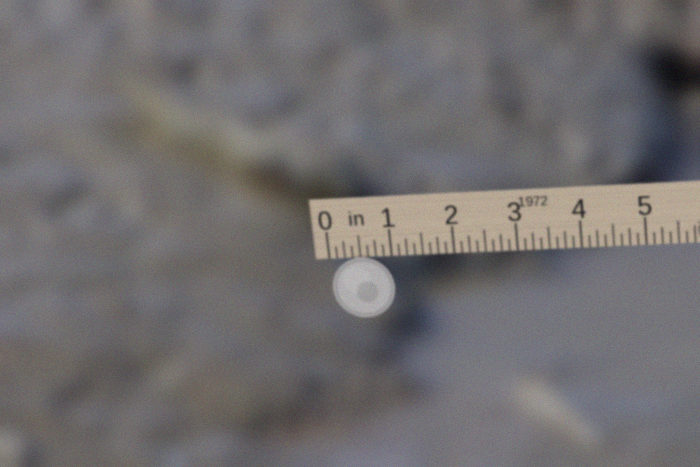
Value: 1 in
